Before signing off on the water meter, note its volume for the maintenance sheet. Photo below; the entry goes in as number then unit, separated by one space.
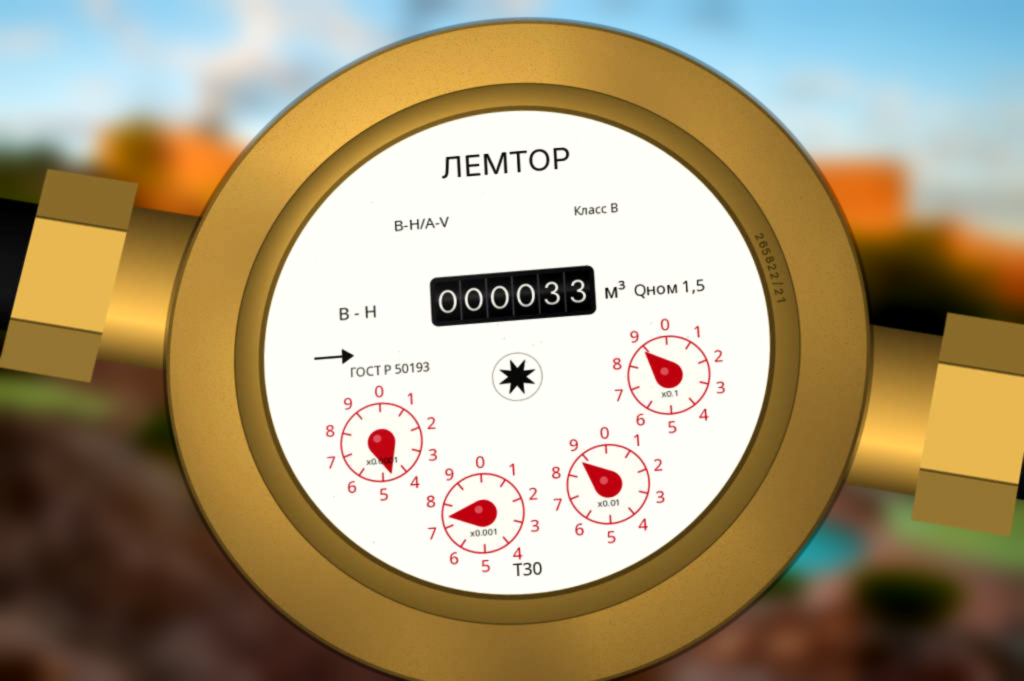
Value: 33.8874 m³
